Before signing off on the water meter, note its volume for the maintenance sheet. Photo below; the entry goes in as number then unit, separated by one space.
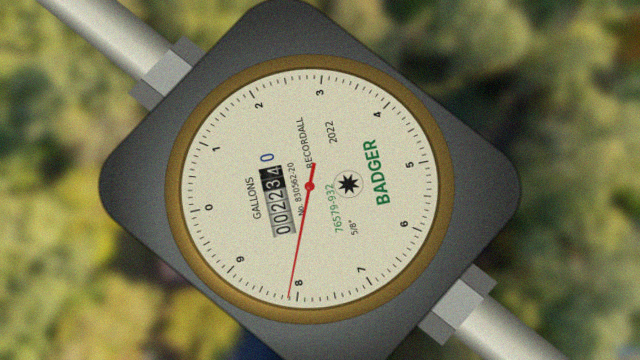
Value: 22338.1 gal
